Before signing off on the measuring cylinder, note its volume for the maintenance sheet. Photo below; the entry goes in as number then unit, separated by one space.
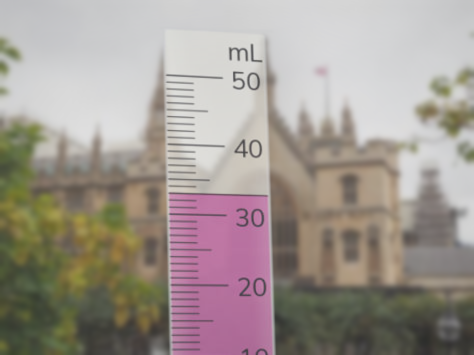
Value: 33 mL
